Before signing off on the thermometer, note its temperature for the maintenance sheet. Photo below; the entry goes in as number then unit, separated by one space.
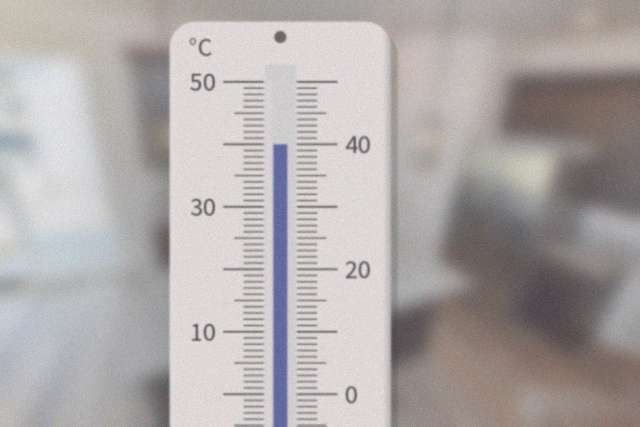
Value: 40 °C
